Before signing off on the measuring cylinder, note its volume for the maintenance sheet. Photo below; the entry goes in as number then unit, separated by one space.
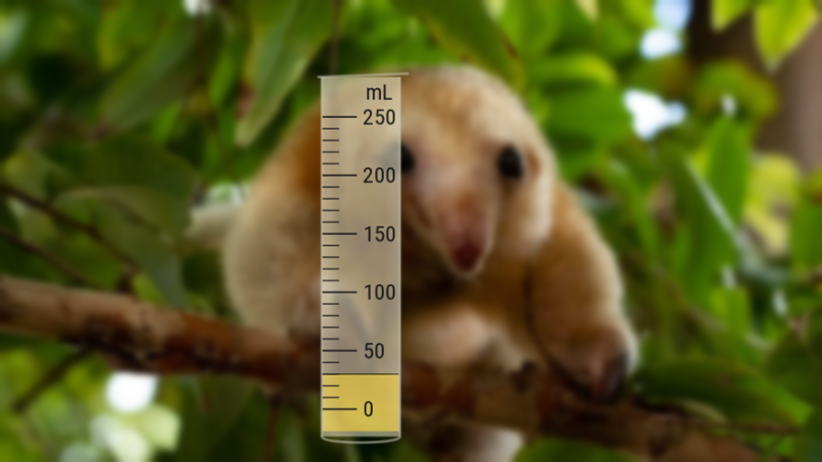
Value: 30 mL
